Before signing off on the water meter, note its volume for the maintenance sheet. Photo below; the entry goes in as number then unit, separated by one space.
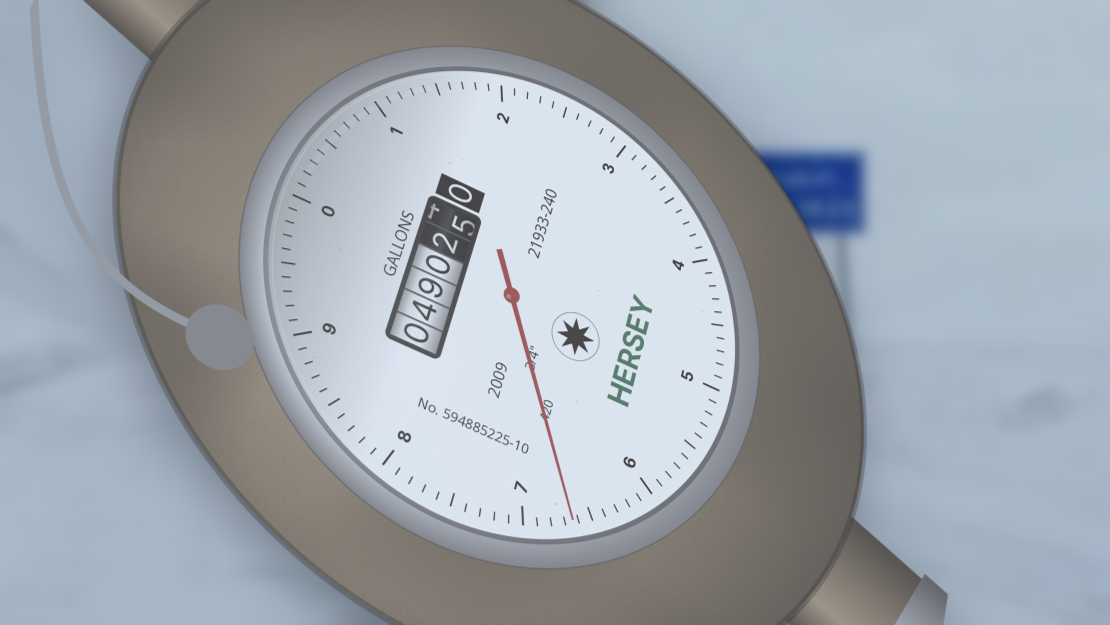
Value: 490246.6 gal
